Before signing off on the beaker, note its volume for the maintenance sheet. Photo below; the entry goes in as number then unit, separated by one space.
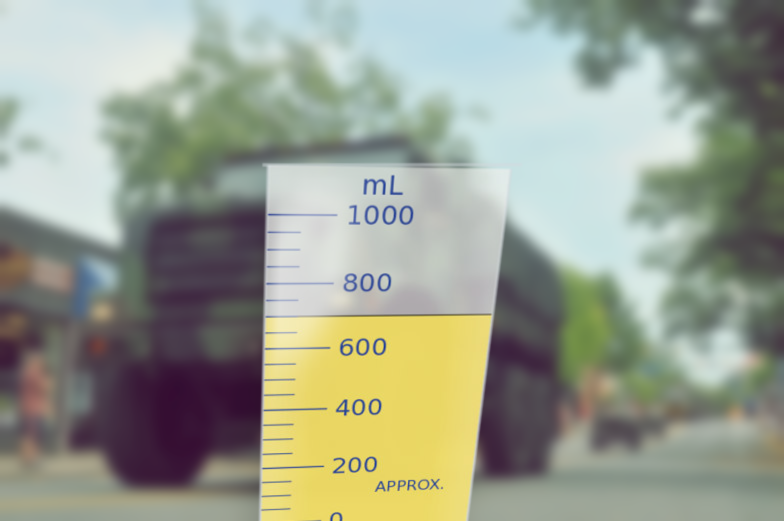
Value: 700 mL
